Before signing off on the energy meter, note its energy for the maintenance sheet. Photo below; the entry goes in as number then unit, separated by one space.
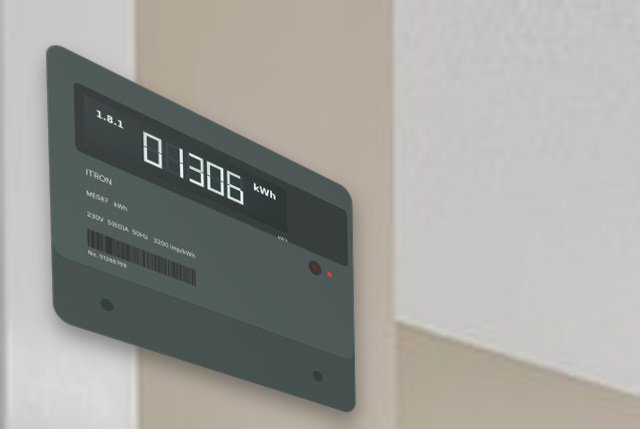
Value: 1306 kWh
